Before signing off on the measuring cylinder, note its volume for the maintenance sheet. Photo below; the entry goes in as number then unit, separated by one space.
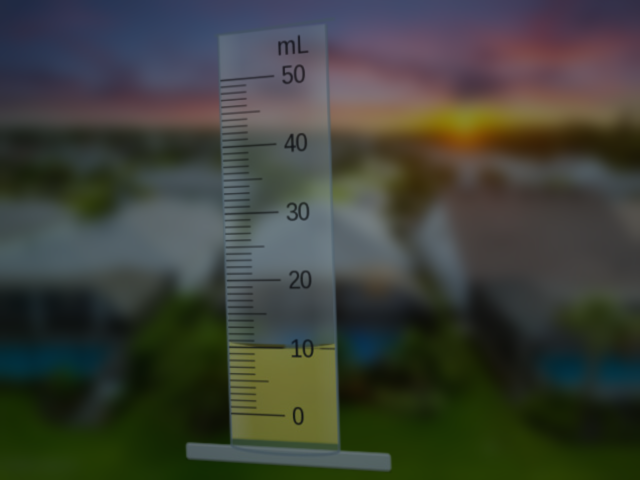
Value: 10 mL
